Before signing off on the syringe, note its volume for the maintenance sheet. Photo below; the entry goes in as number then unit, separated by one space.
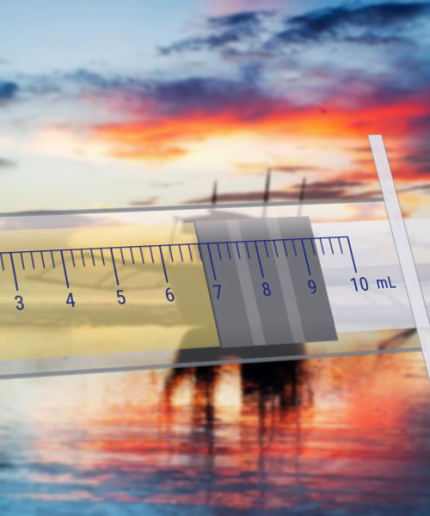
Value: 6.8 mL
